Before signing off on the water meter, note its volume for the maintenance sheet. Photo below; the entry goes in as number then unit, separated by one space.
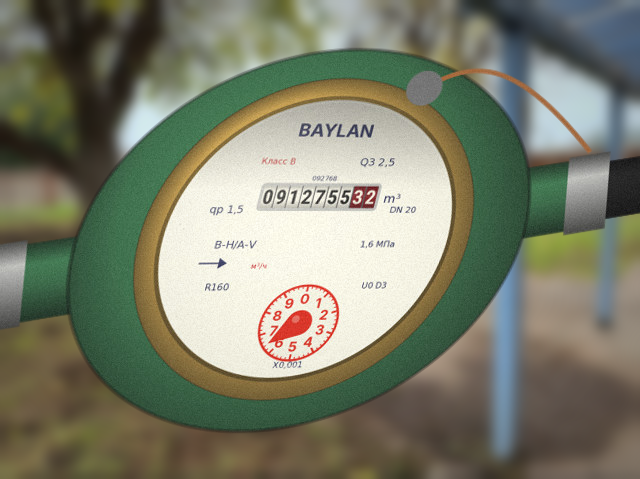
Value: 912755.326 m³
